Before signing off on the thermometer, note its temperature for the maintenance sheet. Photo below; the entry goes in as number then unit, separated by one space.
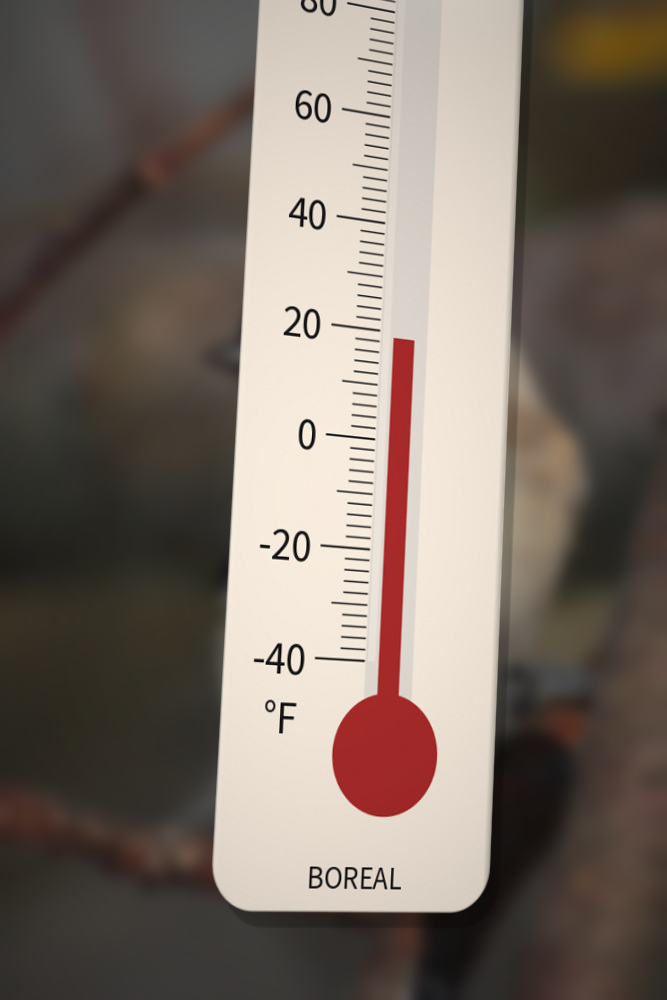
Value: 19 °F
